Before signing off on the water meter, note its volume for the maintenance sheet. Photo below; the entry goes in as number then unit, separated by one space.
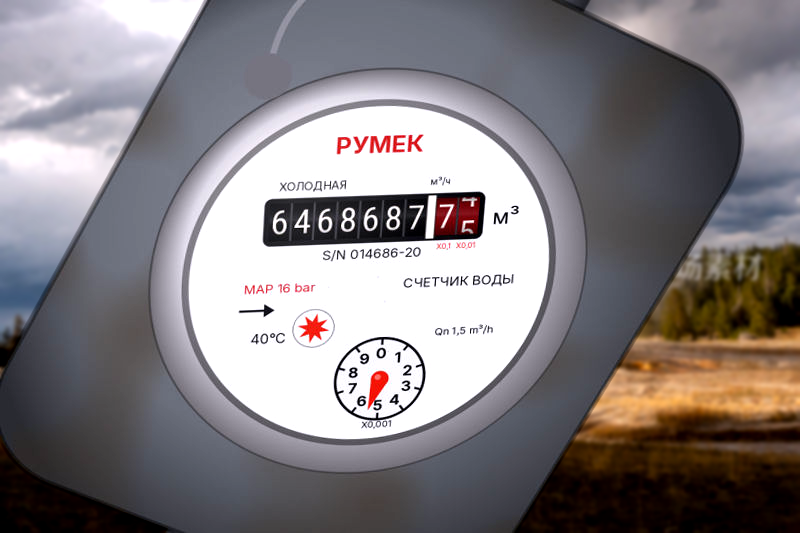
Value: 6468687.745 m³
